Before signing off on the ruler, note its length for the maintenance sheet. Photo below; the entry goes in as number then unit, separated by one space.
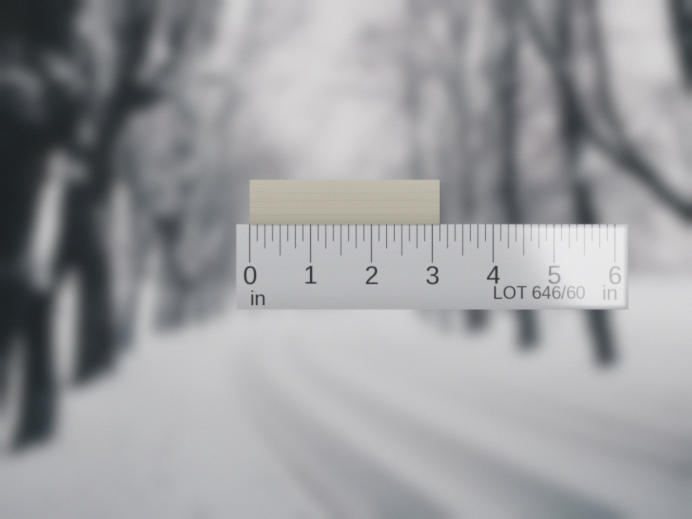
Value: 3.125 in
